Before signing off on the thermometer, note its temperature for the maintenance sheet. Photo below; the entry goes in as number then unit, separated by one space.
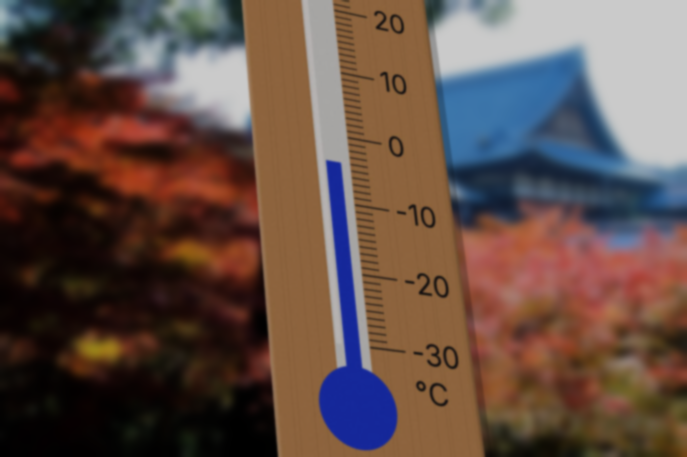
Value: -4 °C
